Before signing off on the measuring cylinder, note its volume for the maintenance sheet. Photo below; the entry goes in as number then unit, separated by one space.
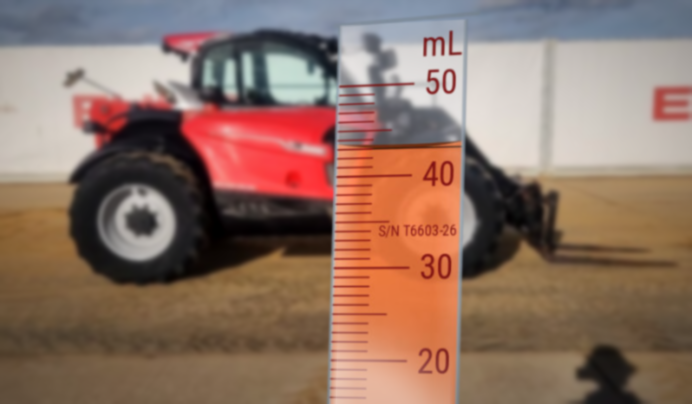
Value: 43 mL
